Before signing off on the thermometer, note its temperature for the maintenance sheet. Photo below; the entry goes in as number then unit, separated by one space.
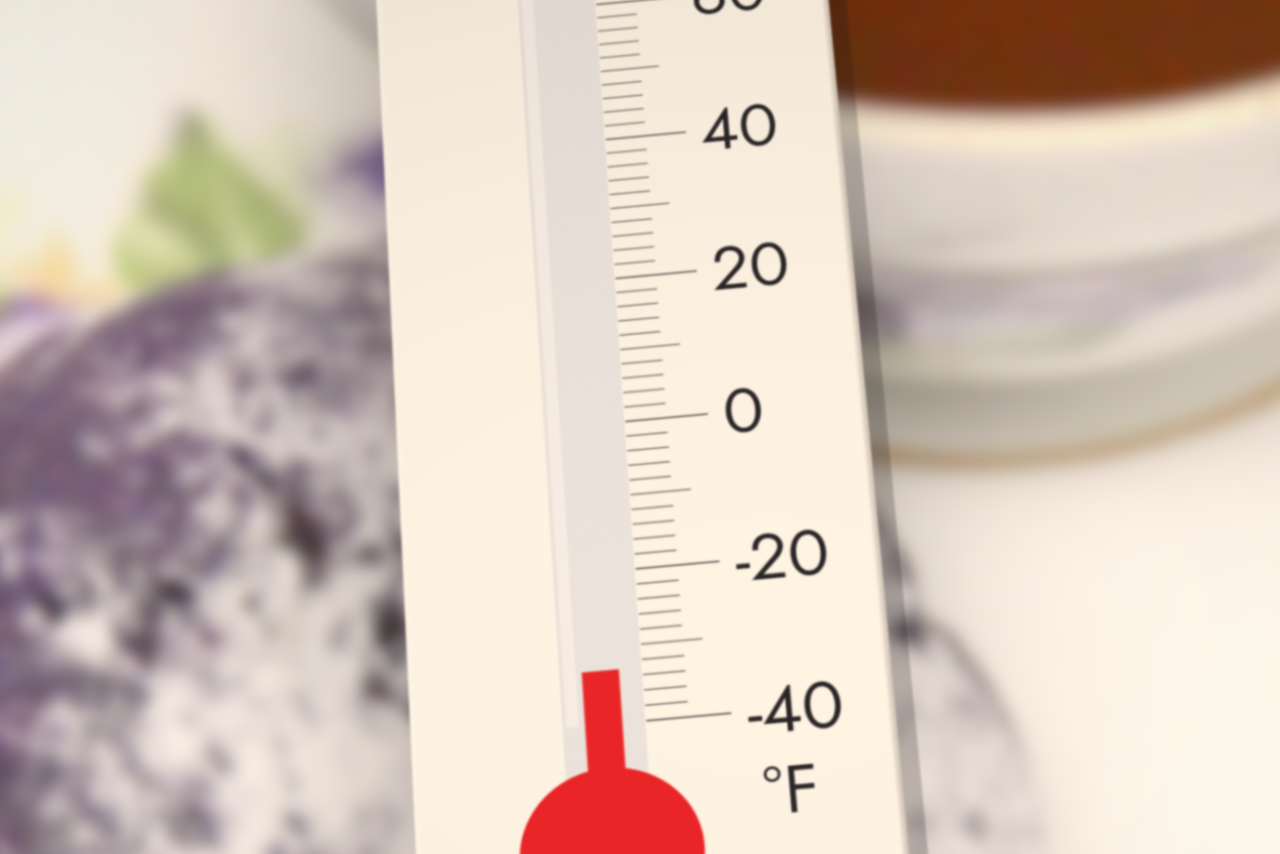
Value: -33 °F
